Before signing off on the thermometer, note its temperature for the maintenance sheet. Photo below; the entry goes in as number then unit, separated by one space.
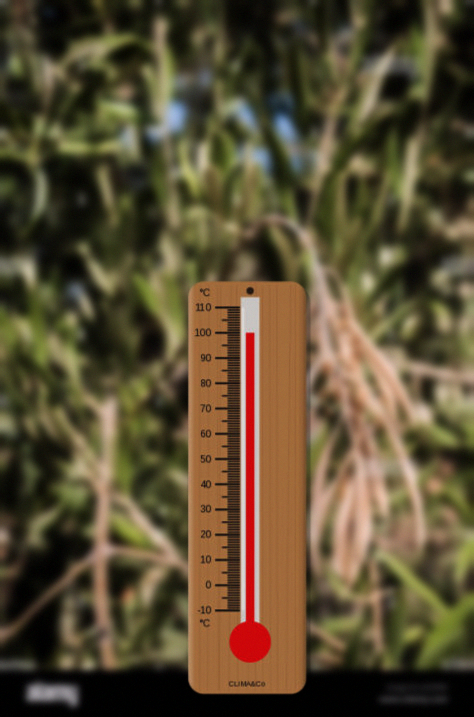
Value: 100 °C
